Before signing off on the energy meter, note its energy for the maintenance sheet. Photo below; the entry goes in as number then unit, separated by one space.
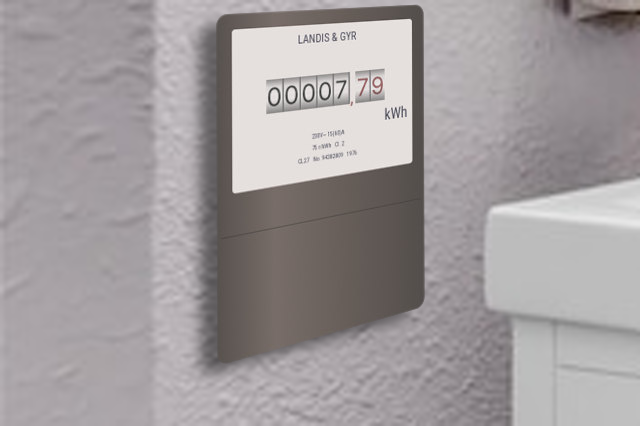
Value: 7.79 kWh
